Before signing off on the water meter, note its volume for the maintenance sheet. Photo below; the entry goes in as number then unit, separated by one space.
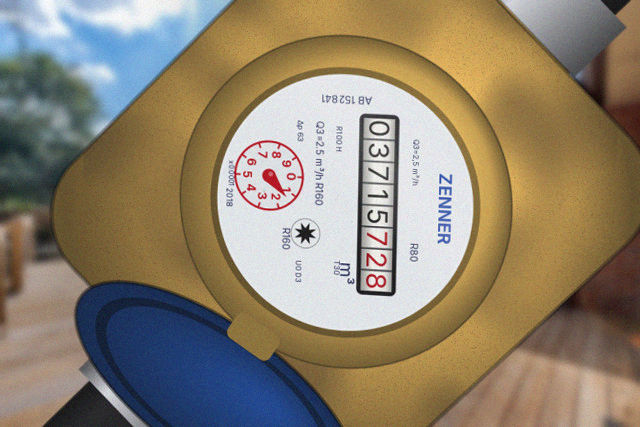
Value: 3715.7281 m³
